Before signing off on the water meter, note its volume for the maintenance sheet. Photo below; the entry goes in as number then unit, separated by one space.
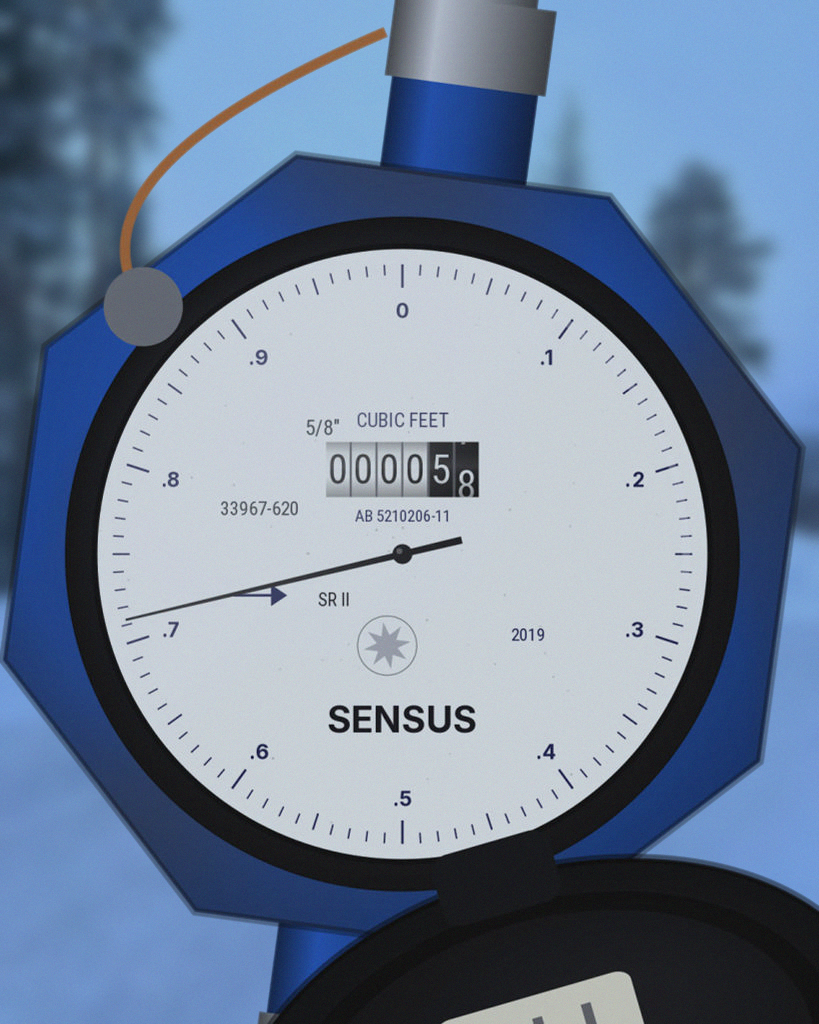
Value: 57.71 ft³
